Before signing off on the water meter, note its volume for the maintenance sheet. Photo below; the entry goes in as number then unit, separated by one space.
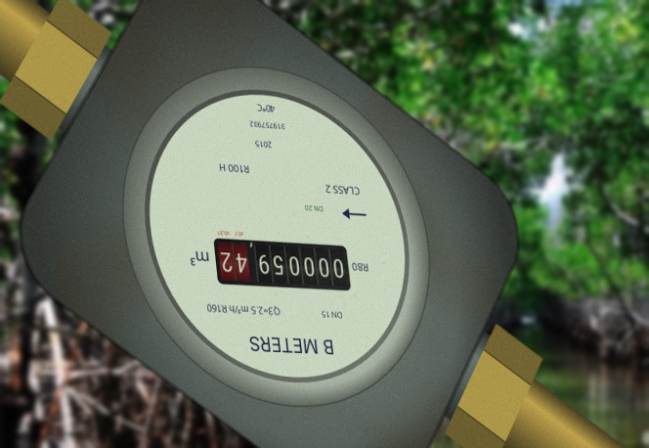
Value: 59.42 m³
